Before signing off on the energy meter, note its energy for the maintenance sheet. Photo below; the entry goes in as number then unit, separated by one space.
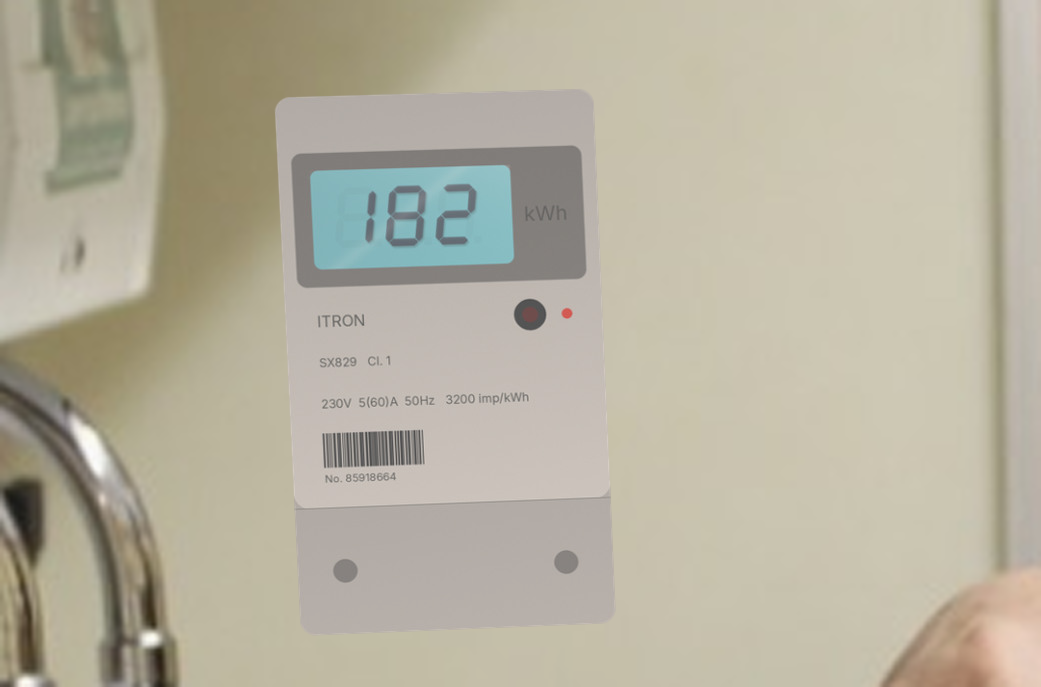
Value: 182 kWh
